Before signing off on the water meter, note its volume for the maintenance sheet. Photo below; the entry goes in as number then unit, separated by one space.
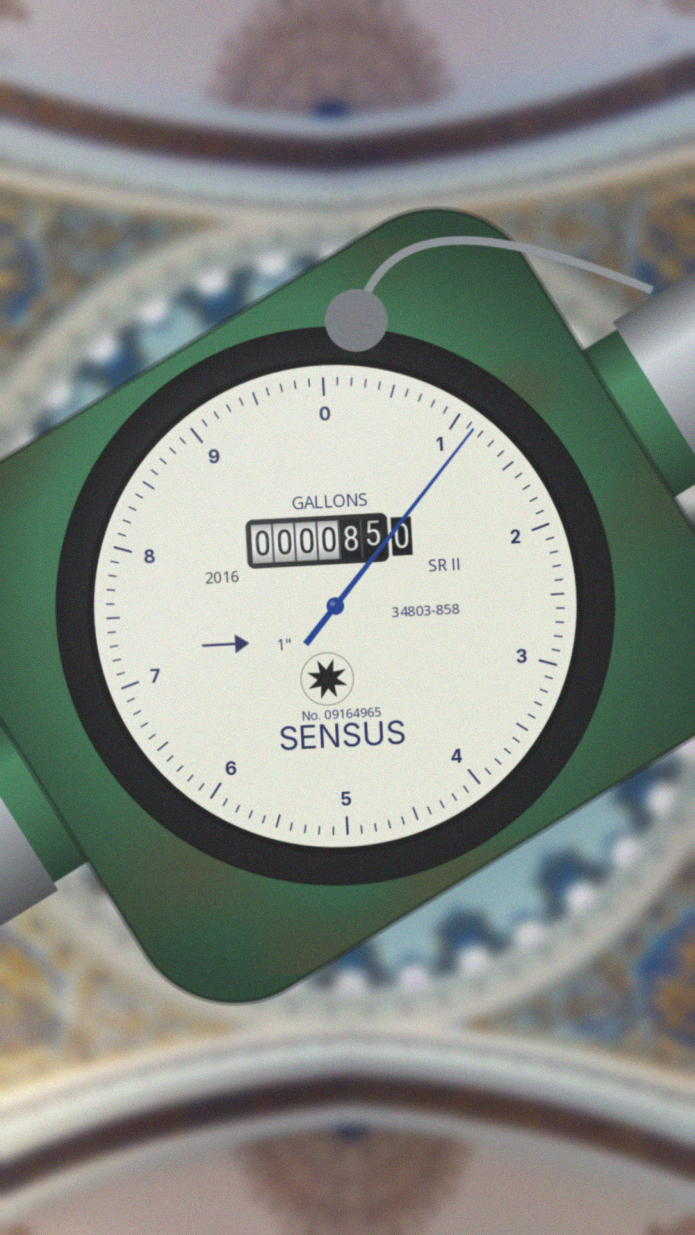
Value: 851.1 gal
